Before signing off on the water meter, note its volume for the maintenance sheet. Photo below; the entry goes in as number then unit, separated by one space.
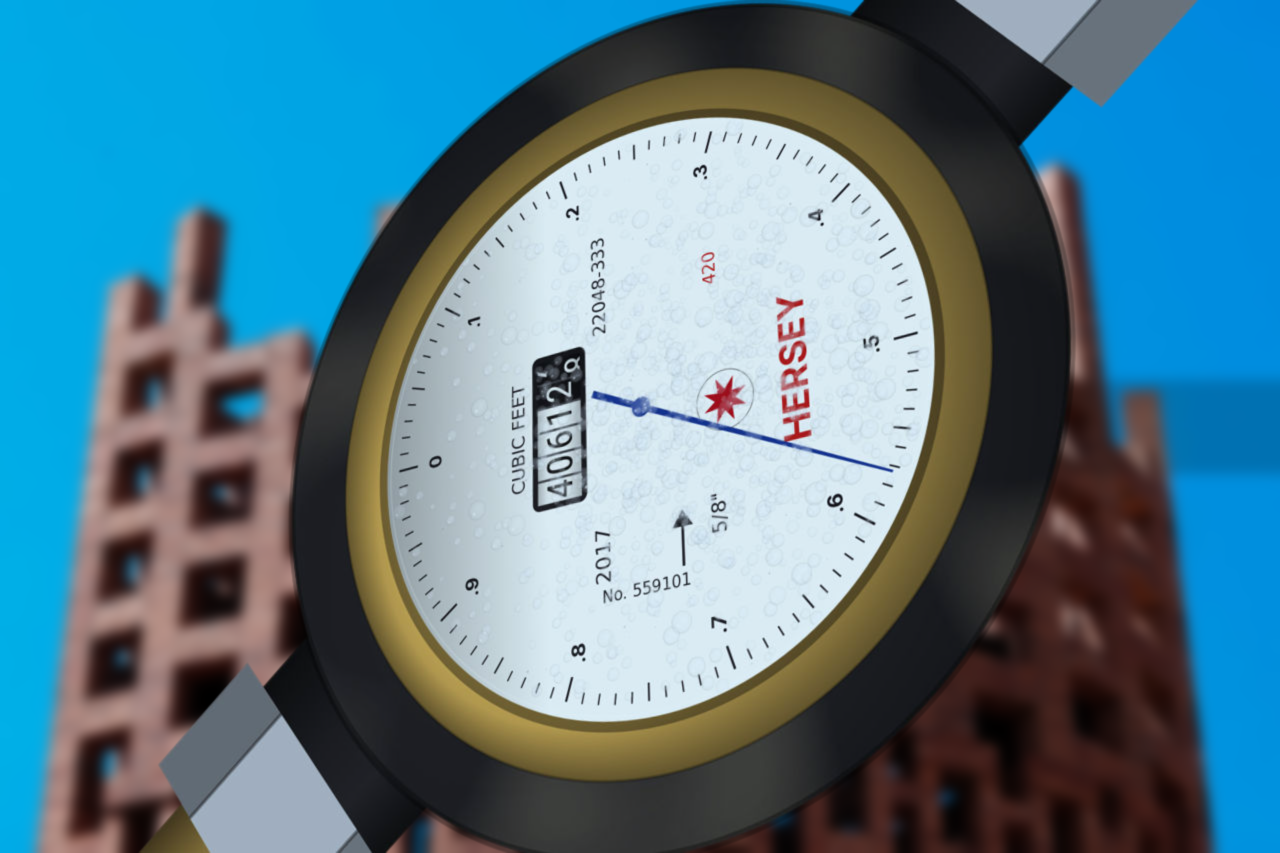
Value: 406127.57 ft³
